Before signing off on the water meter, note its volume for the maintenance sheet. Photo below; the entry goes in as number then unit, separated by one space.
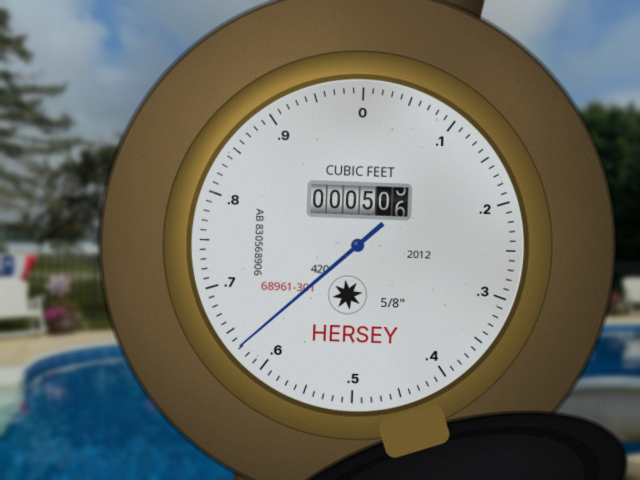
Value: 505.63 ft³
